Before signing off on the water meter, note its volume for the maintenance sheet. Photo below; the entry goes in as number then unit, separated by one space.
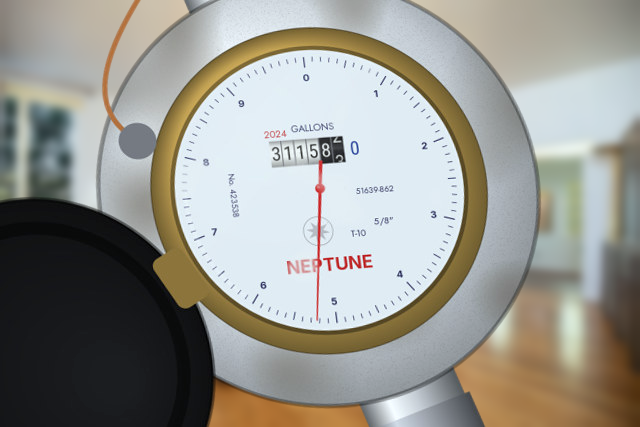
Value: 3115825.2 gal
